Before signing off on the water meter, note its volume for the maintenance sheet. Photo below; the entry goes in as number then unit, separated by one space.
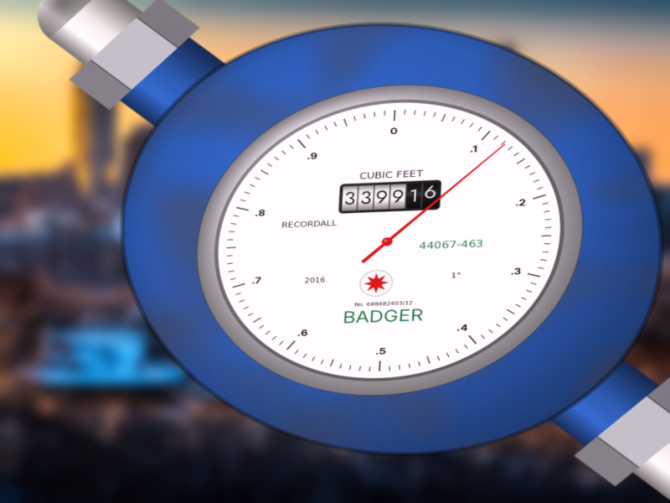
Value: 339916.12 ft³
